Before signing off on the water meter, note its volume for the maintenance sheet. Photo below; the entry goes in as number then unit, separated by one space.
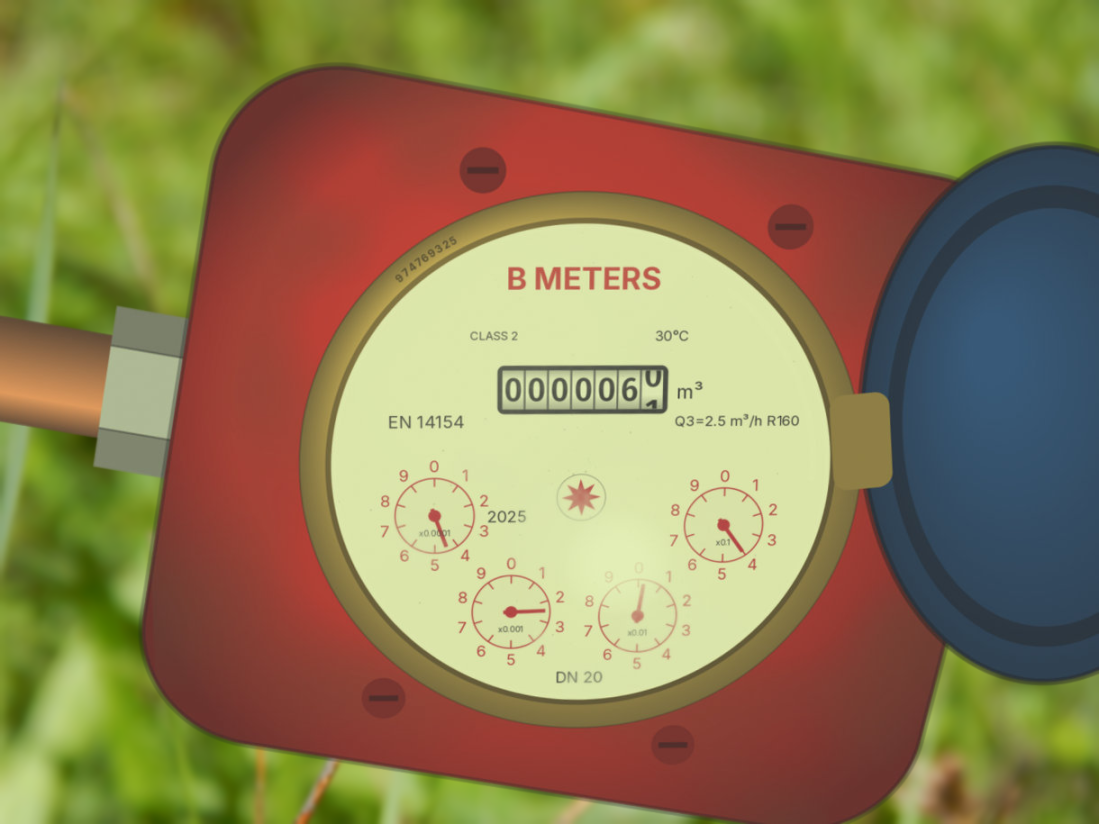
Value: 60.4024 m³
